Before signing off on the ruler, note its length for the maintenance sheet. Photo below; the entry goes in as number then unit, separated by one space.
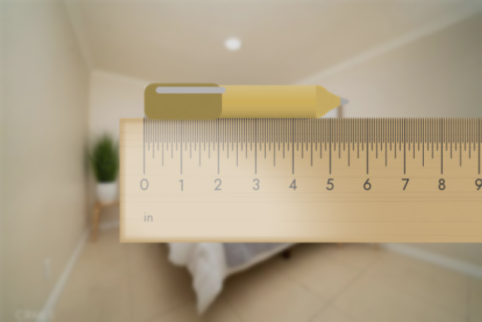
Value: 5.5 in
